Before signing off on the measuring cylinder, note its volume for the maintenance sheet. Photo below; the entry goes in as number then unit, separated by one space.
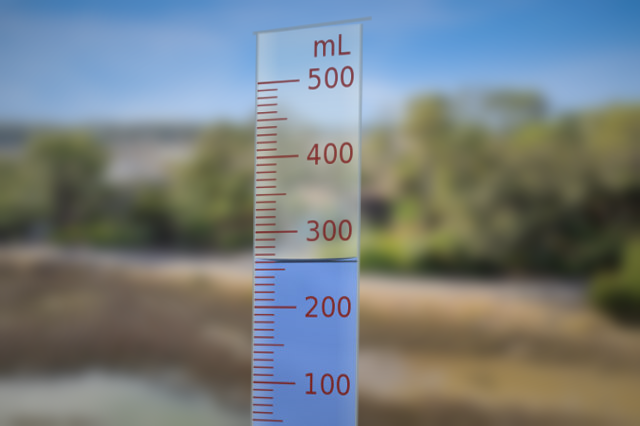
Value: 260 mL
